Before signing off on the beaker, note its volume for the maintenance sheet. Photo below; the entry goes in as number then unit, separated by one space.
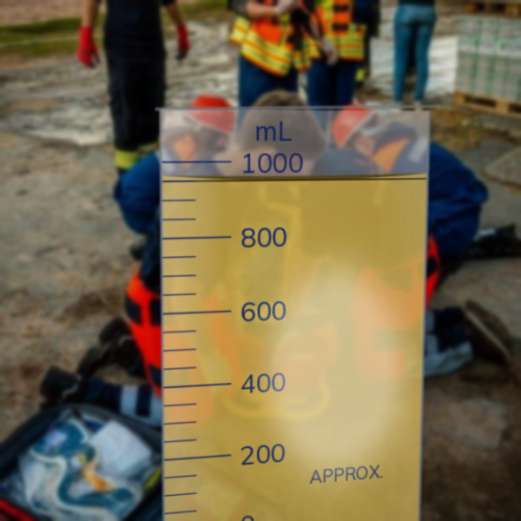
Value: 950 mL
